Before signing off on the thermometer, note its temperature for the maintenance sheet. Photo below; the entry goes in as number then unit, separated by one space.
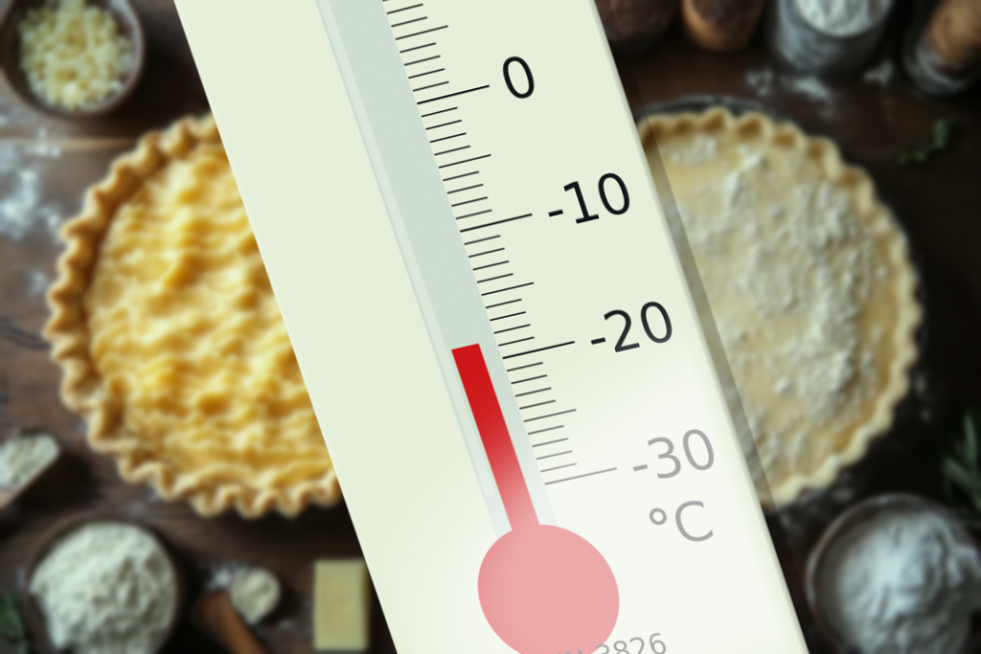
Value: -18.5 °C
